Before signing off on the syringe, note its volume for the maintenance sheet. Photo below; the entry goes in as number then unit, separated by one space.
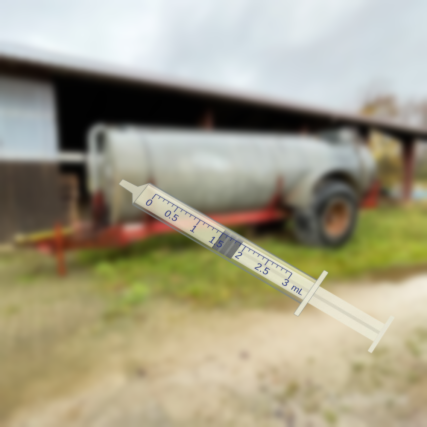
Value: 1.5 mL
